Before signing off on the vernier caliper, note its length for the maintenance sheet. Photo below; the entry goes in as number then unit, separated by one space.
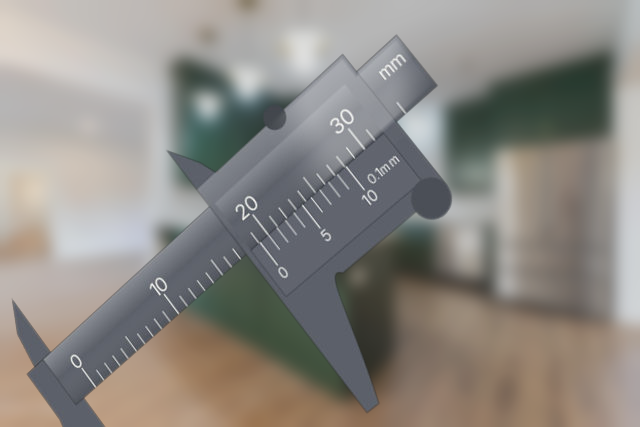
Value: 19.1 mm
